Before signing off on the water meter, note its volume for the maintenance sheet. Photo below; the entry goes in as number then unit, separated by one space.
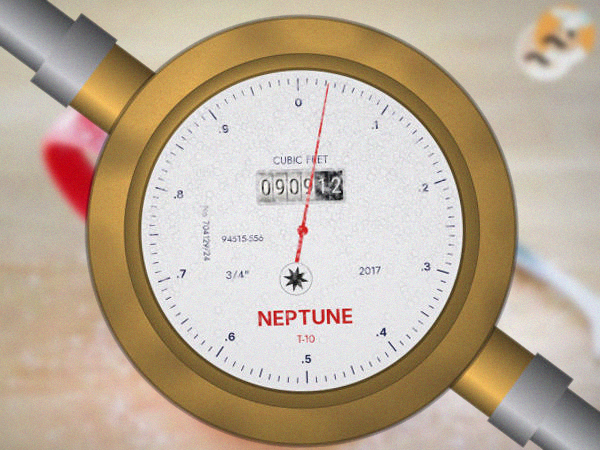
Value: 90912.03 ft³
